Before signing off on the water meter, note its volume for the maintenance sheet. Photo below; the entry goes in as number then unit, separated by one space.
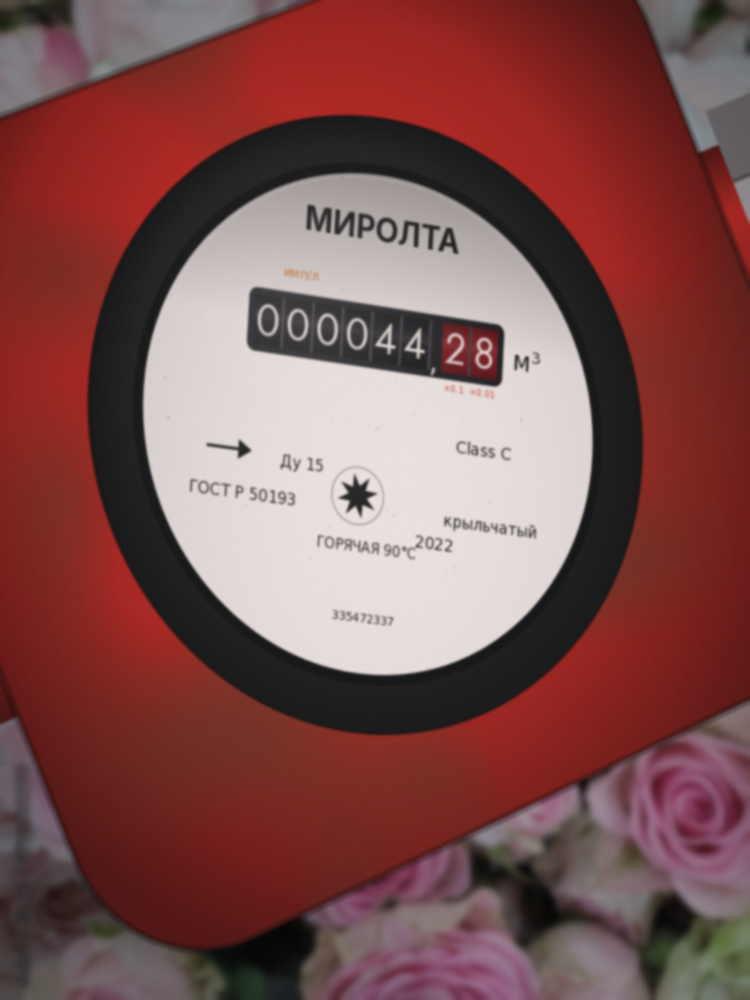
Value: 44.28 m³
